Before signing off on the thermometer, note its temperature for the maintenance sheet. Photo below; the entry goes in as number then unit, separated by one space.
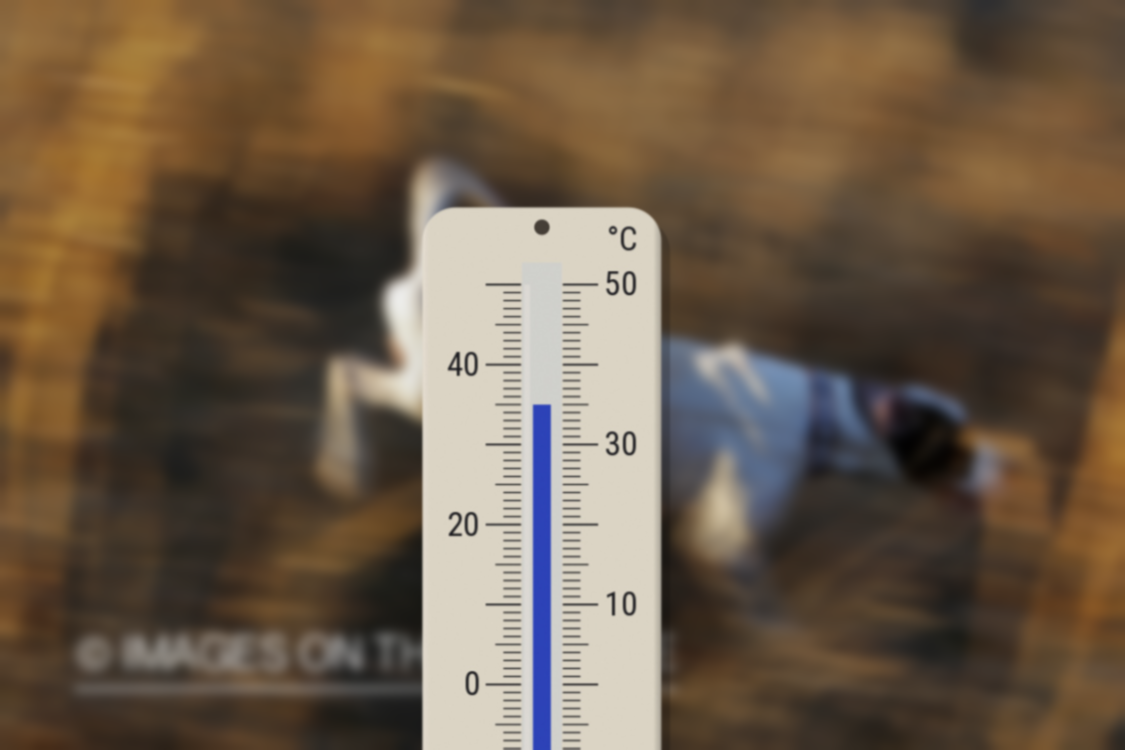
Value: 35 °C
